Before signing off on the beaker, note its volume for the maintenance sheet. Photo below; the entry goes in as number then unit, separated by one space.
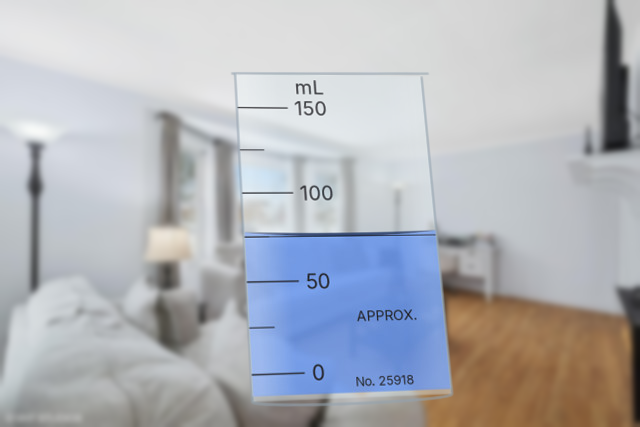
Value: 75 mL
